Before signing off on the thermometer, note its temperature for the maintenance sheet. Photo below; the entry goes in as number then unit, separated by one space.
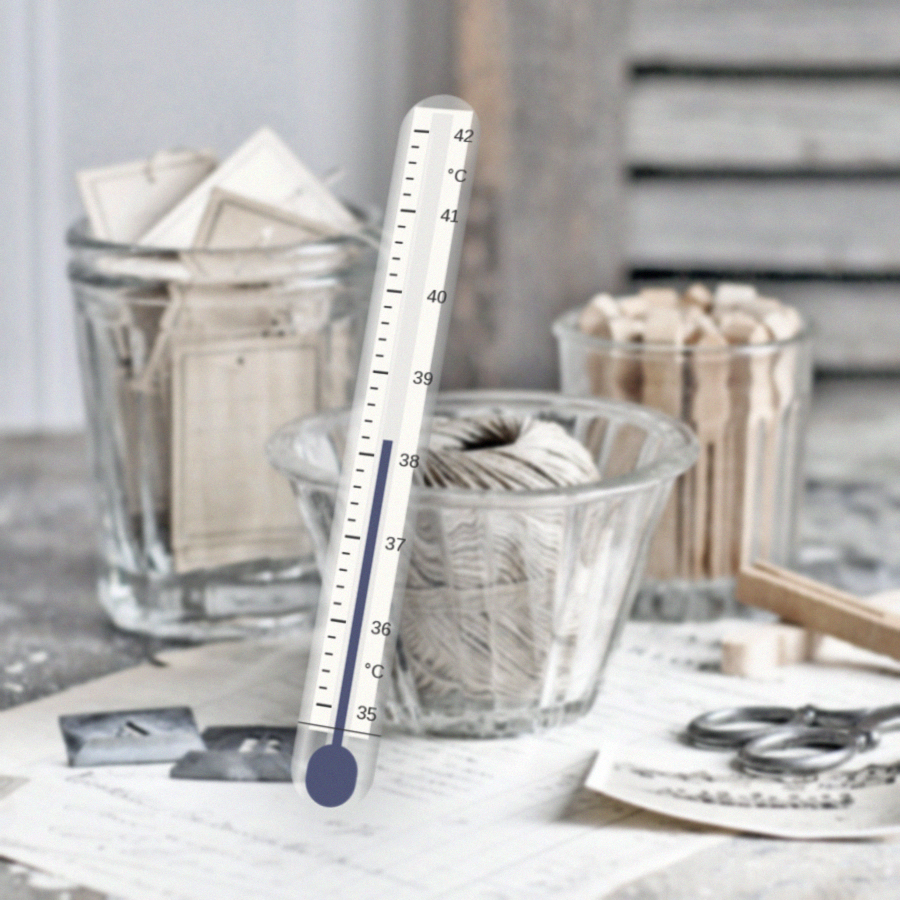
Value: 38.2 °C
